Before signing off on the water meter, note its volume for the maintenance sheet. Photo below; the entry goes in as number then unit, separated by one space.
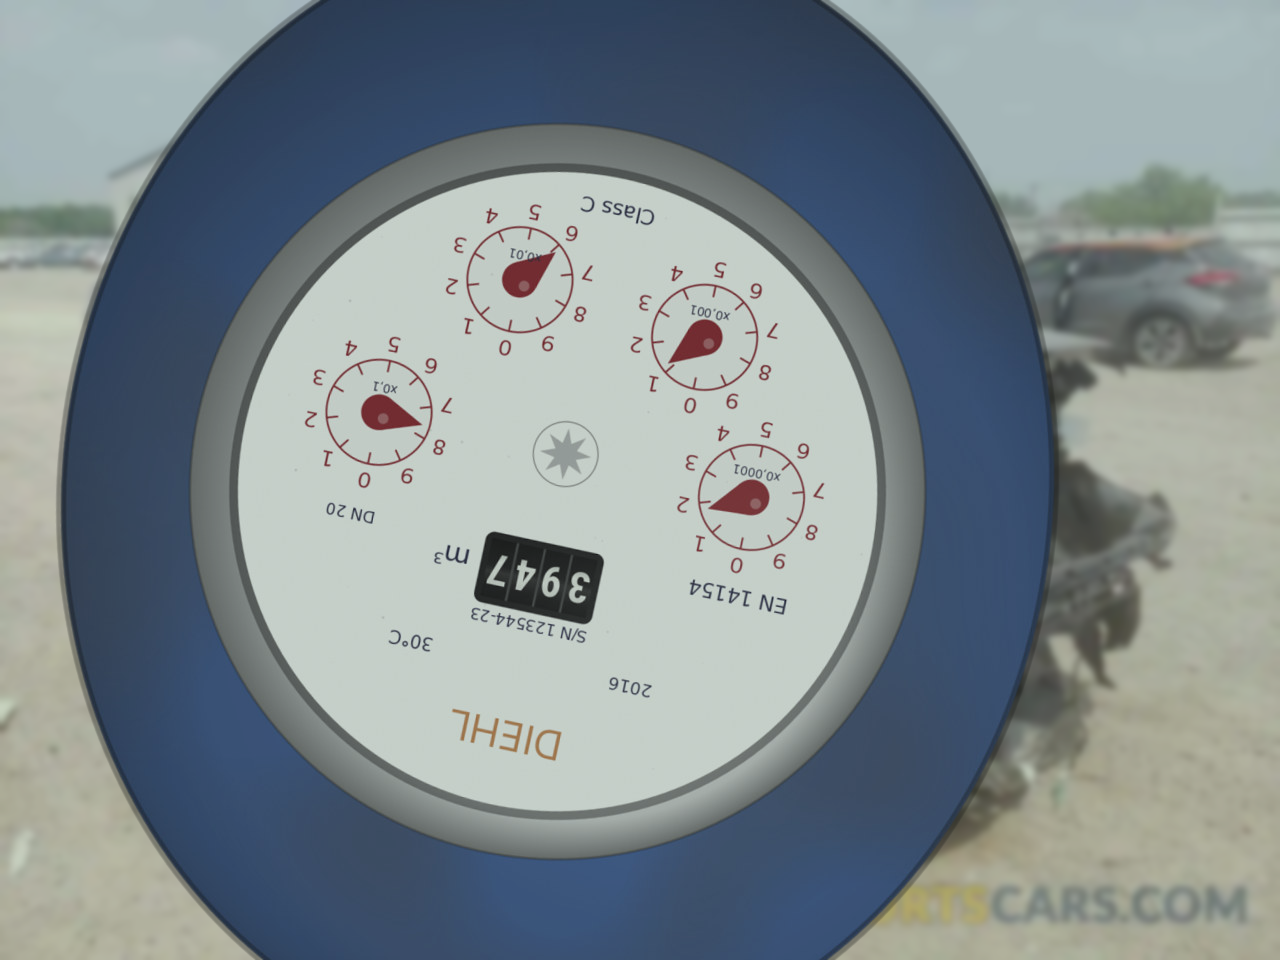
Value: 3947.7611 m³
